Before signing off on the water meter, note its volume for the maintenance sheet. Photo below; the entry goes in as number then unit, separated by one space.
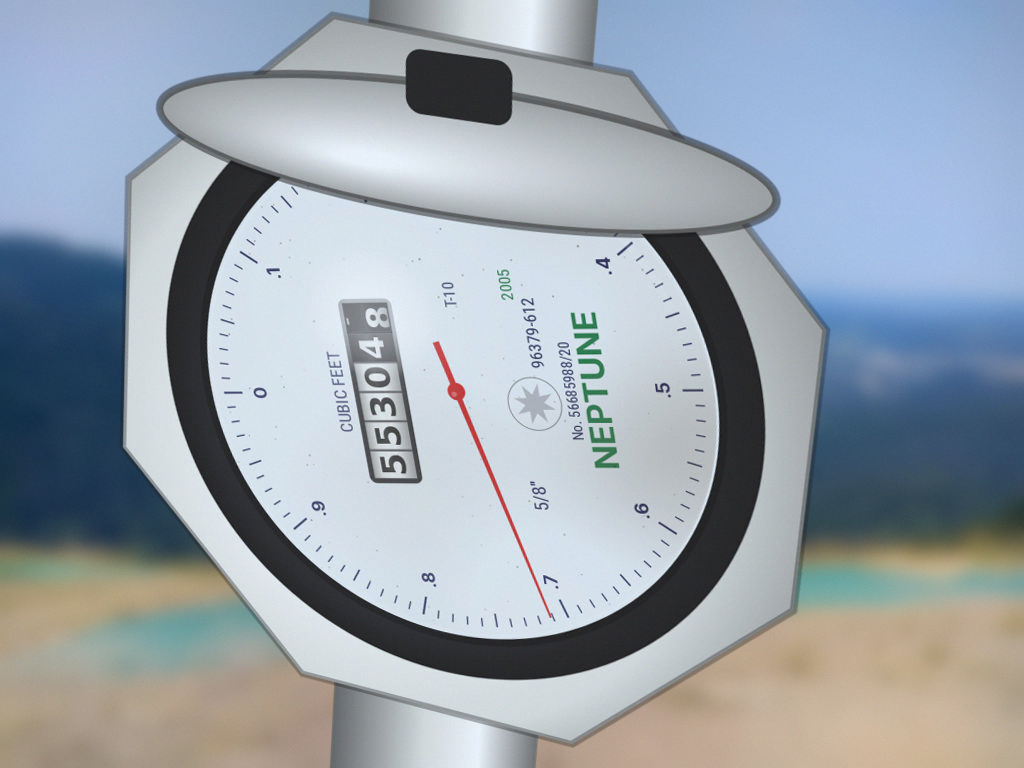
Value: 553047.71 ft³
